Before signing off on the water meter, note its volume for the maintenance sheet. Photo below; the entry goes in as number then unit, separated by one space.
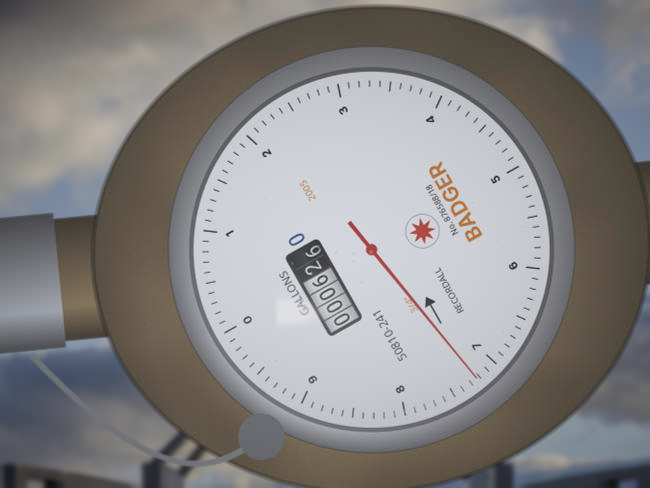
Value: 6257.2 gal
